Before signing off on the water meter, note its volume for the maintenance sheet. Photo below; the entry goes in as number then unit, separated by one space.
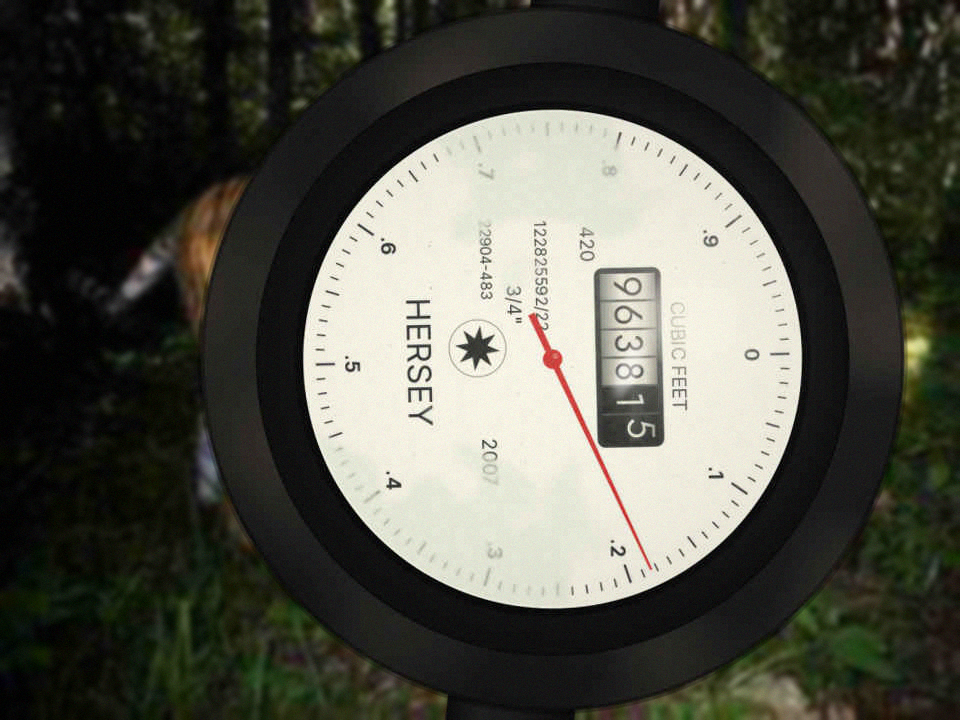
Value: 963815.18 ft³
